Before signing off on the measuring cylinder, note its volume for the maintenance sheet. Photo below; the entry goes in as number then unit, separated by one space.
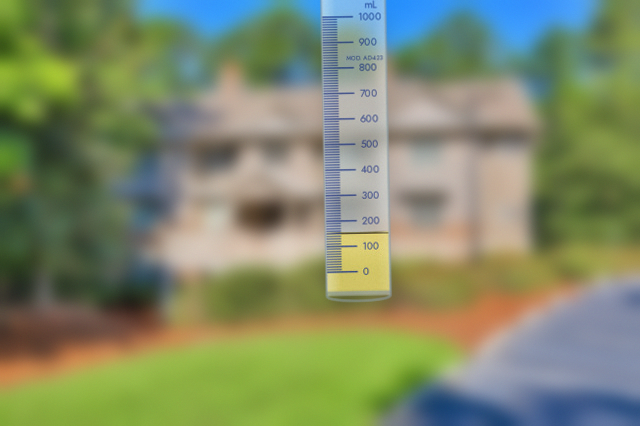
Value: 150 mL
